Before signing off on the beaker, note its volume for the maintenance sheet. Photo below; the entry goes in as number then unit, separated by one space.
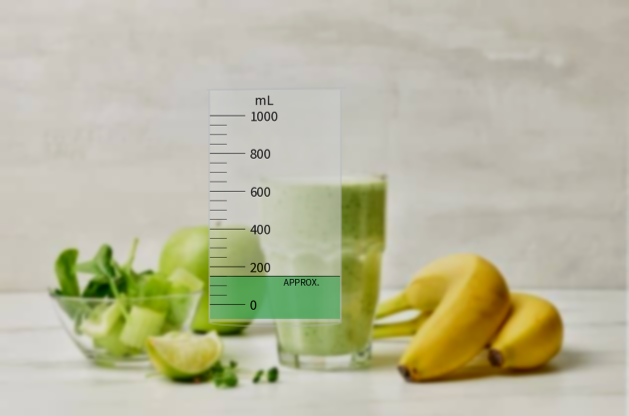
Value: 150 mL
